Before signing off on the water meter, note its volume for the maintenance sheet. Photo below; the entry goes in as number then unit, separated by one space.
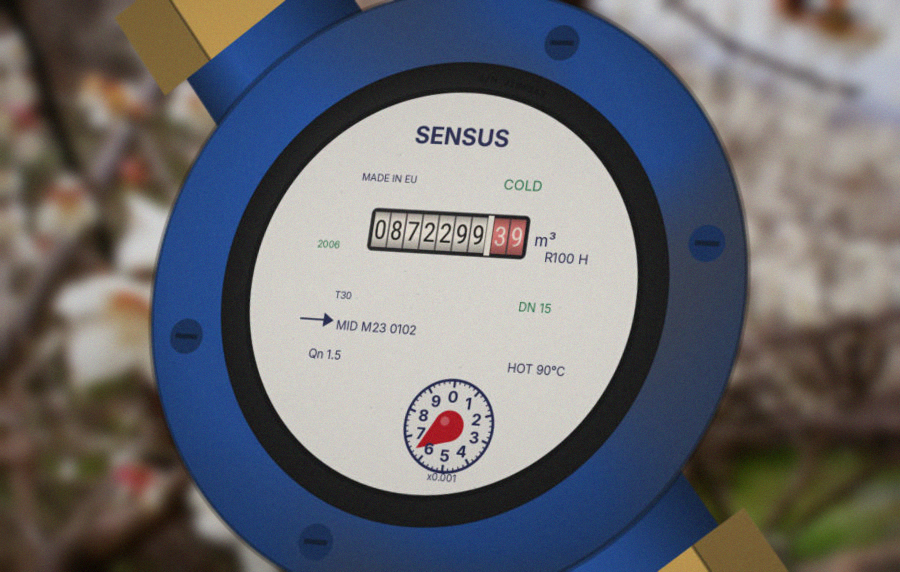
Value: 872299.396 m³
